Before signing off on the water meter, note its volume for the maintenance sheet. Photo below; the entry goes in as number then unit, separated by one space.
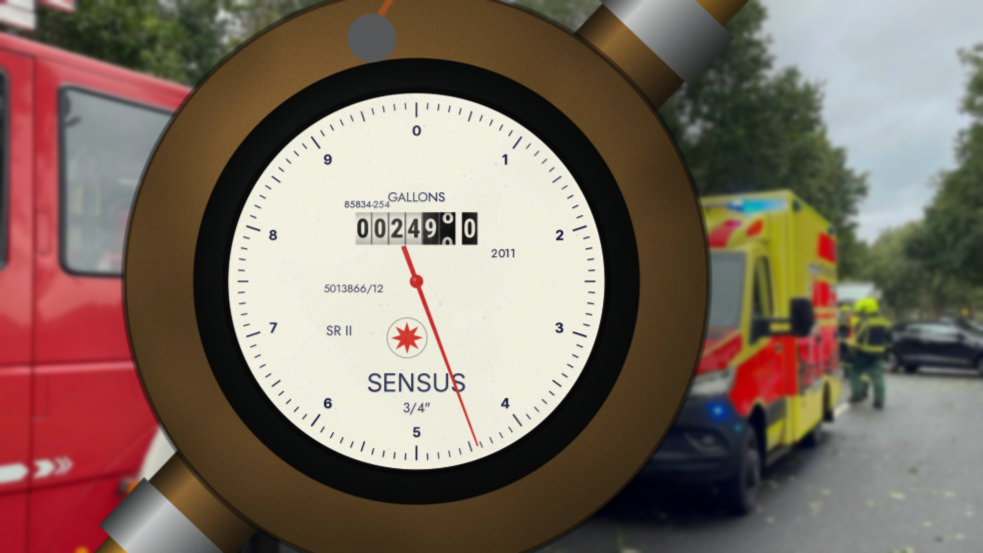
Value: 24984.4 gal
